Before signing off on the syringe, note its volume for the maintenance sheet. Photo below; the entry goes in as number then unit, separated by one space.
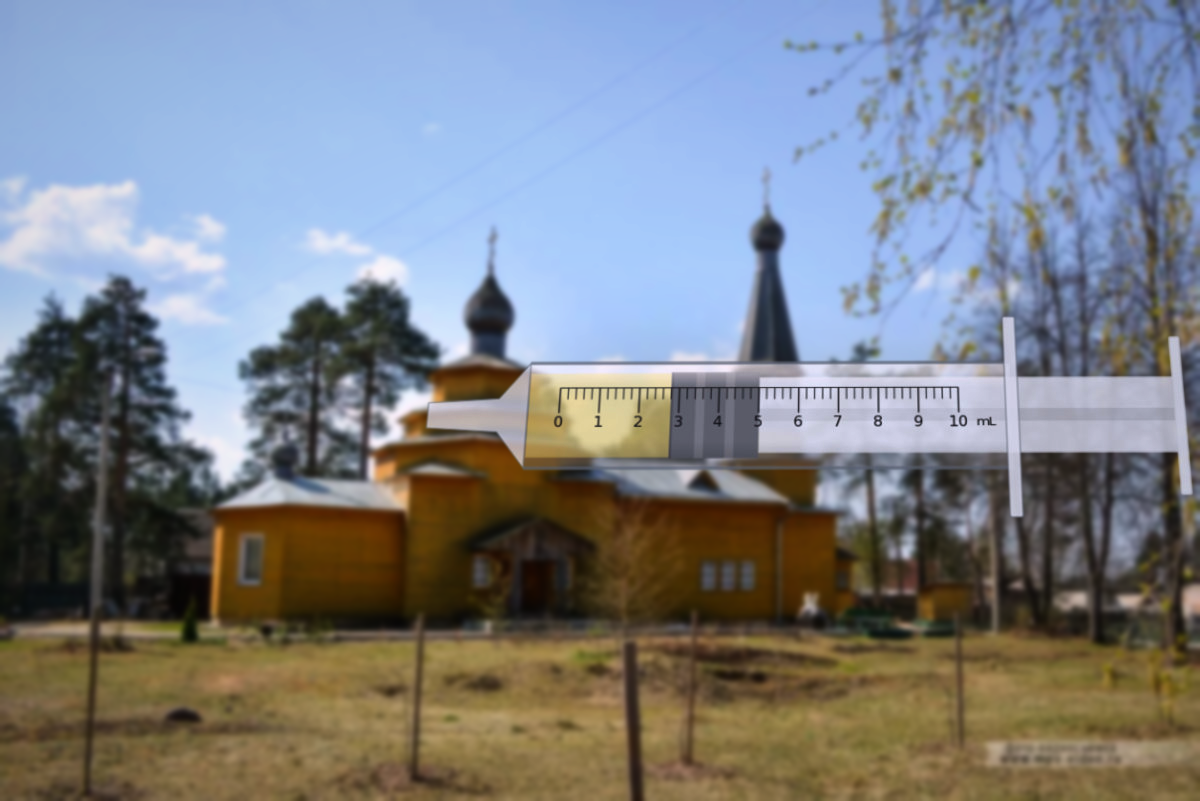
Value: 2.8 mL
